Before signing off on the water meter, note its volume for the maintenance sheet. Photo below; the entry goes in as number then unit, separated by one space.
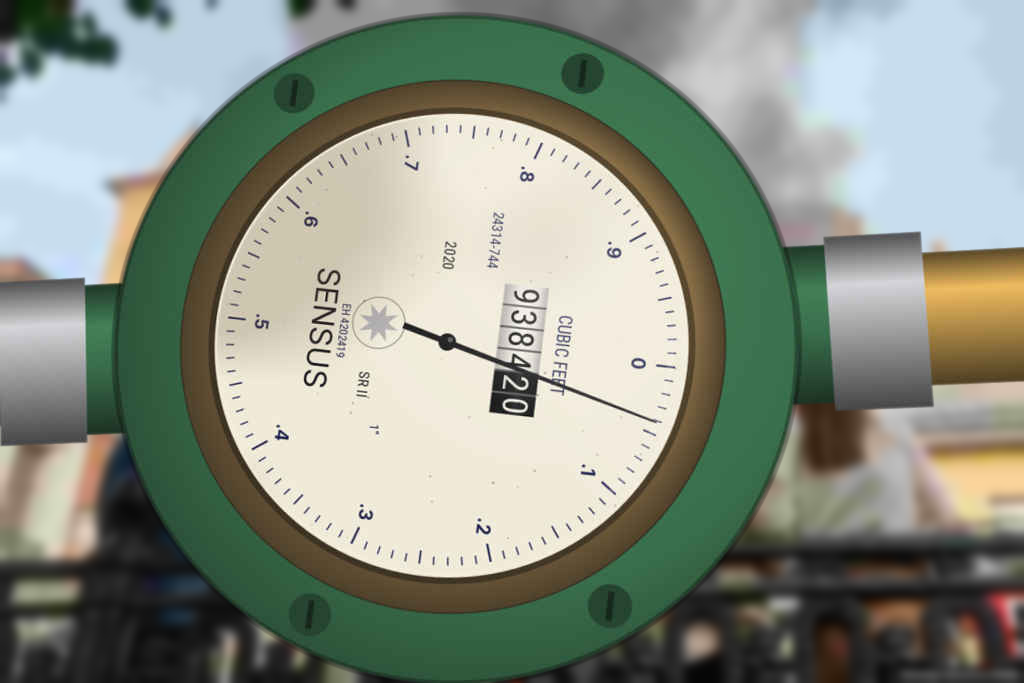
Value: 938420.04 ft³
